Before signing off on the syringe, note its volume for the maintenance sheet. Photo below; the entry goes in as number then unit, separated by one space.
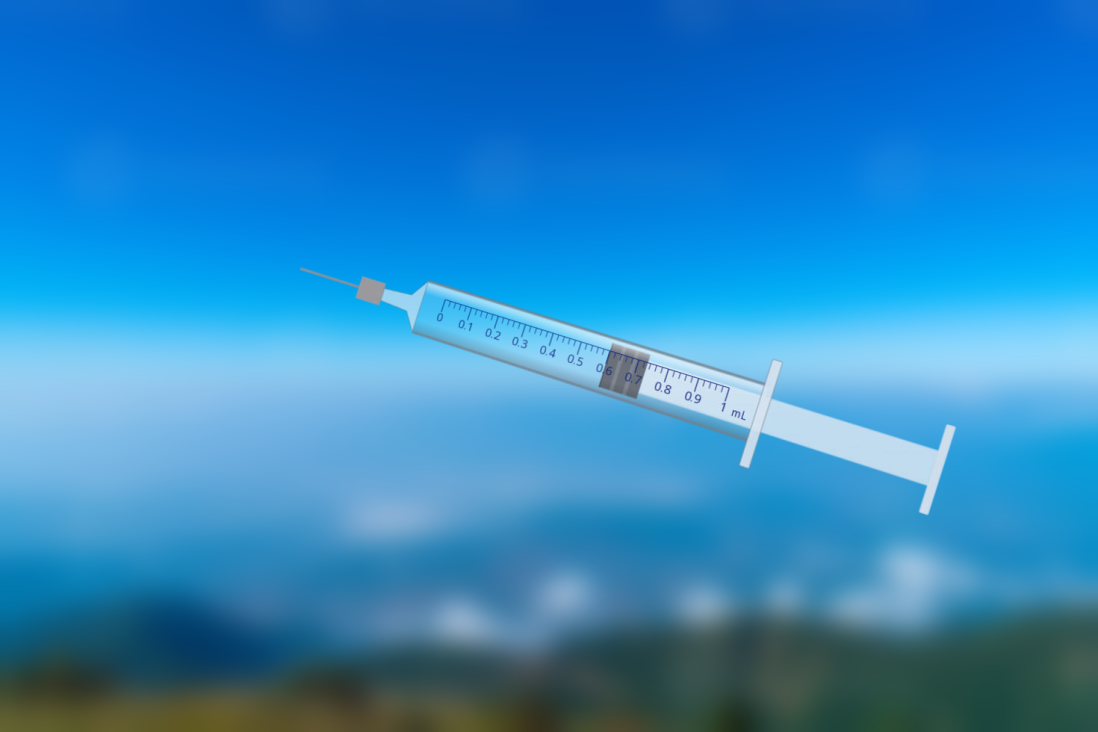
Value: 0.6 mL
